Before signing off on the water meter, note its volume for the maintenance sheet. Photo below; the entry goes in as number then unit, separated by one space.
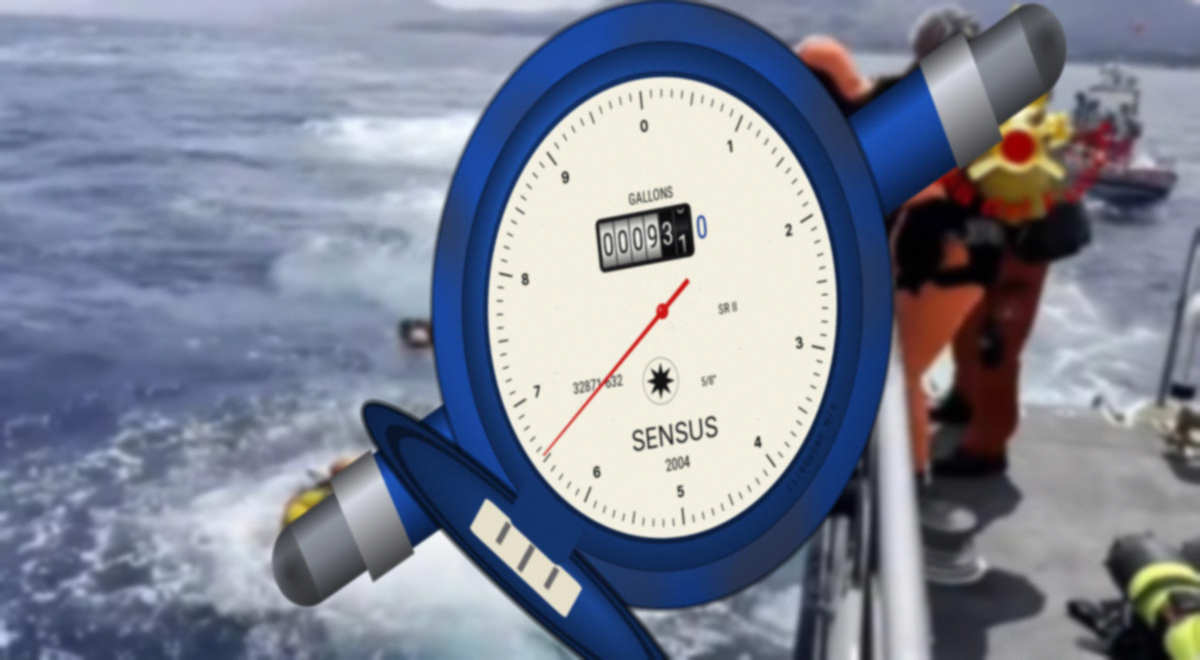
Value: 9306.5 gal
